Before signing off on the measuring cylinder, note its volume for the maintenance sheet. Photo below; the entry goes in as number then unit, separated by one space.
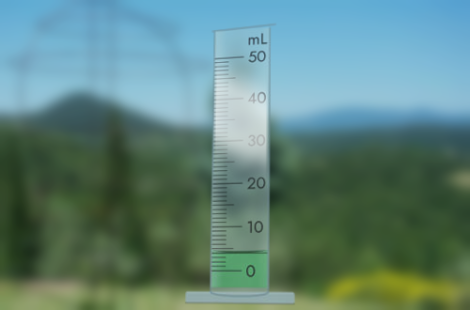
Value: 4 mL
